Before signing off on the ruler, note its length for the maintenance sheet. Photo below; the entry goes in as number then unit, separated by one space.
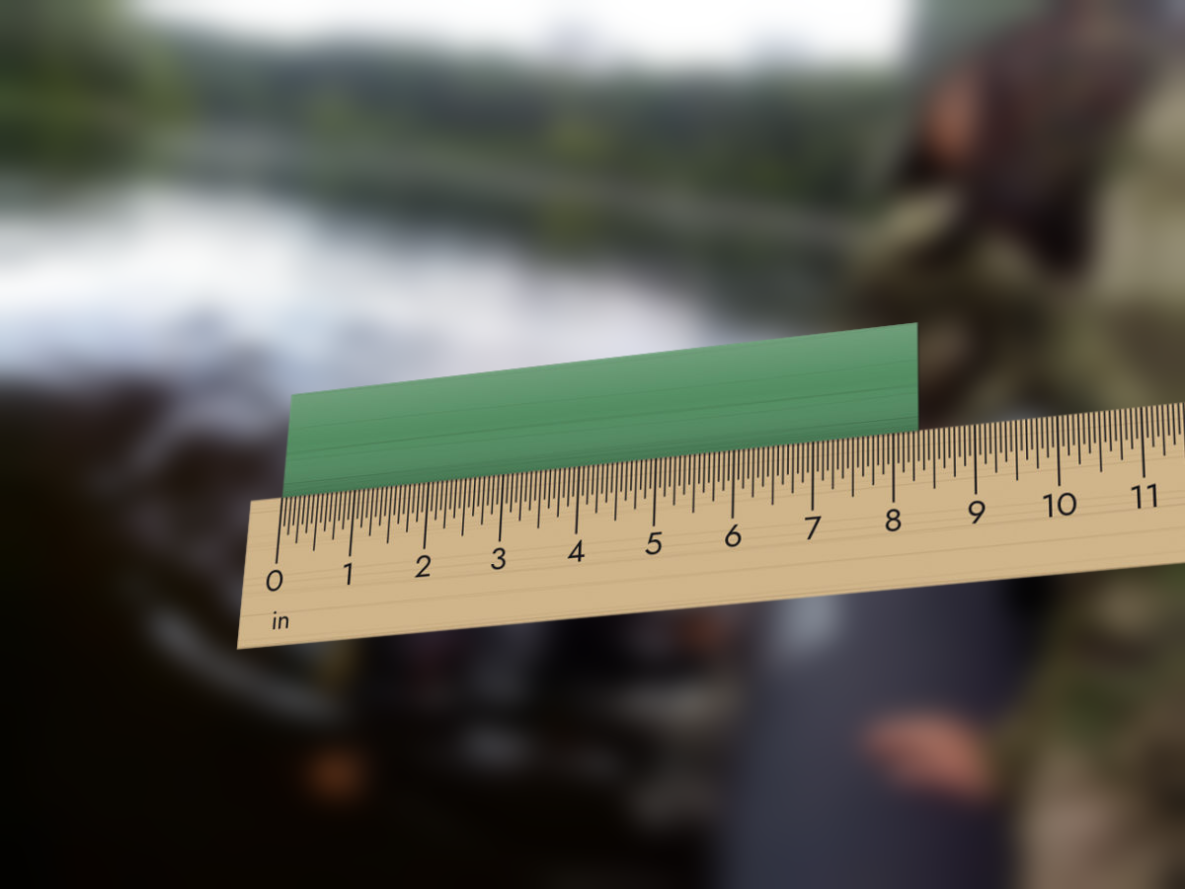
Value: 8.3125 in
